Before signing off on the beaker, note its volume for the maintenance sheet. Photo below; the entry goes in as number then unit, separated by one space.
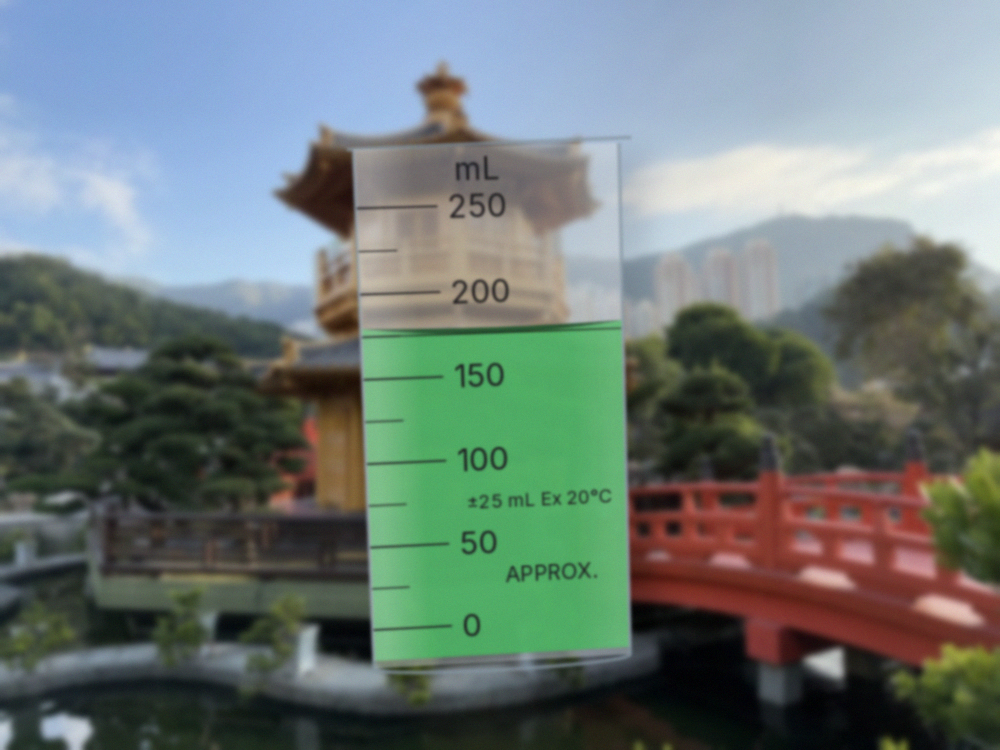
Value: 175 mL
